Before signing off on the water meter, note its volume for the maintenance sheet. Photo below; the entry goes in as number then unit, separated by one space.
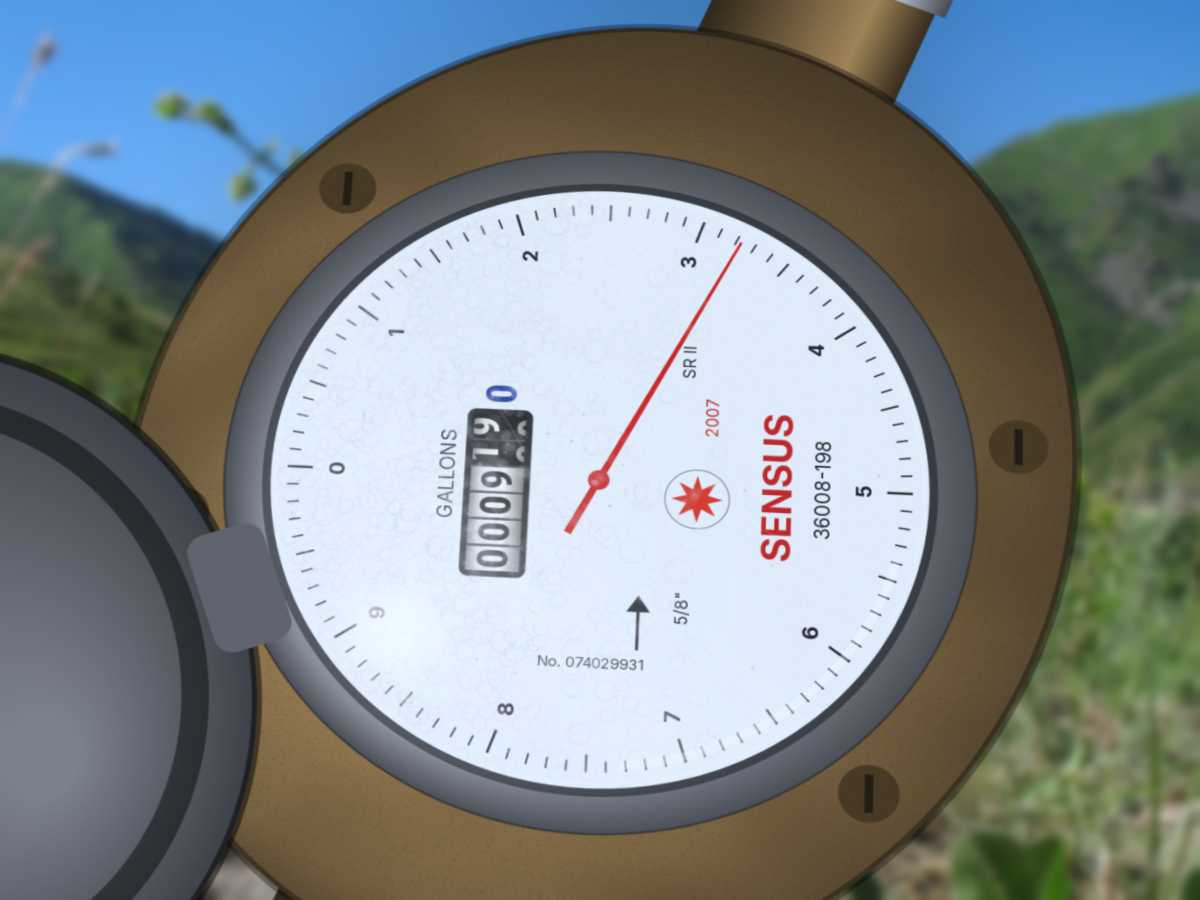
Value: 9193.2 gal
